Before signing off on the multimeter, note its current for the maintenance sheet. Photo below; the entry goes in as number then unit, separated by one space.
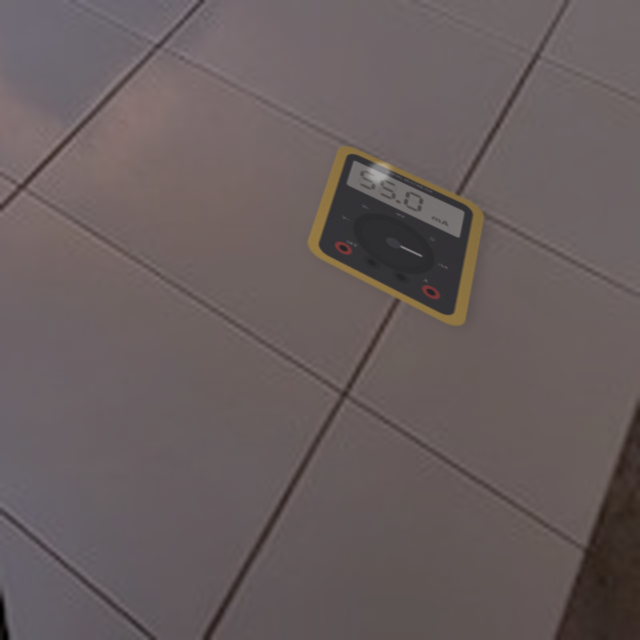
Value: 55.0 mA
